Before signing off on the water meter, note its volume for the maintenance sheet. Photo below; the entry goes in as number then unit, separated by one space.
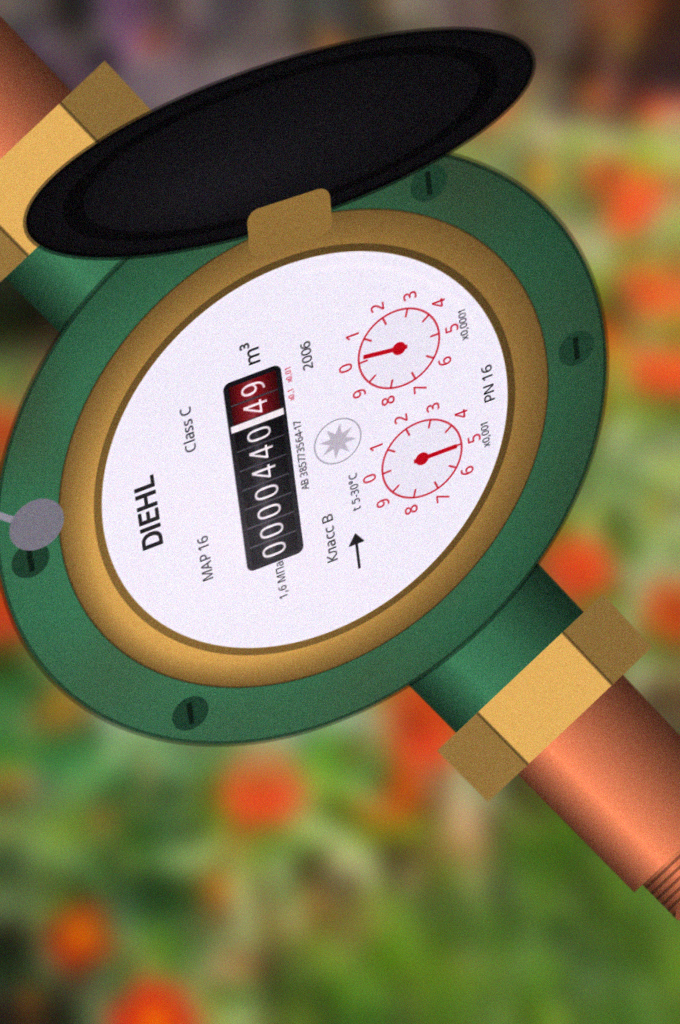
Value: 440.4950 m³
